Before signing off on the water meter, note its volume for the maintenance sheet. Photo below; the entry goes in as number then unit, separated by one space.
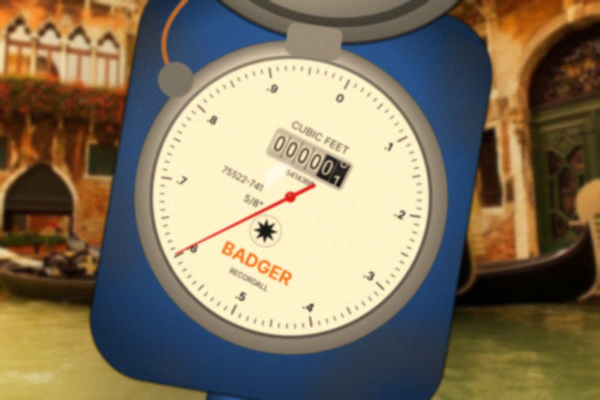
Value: 0.60 ft³
